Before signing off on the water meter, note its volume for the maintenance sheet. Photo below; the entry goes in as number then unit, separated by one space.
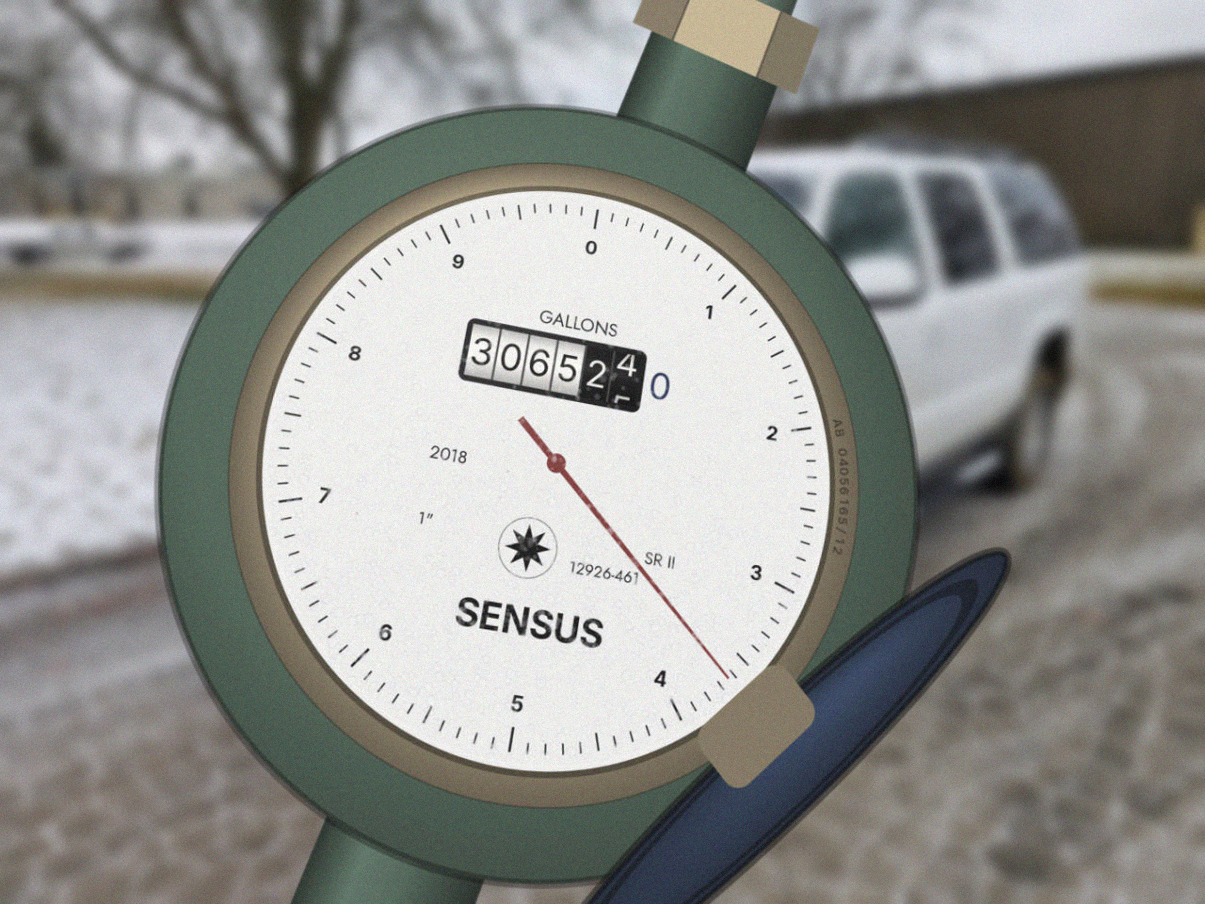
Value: 3065243.6 gal
